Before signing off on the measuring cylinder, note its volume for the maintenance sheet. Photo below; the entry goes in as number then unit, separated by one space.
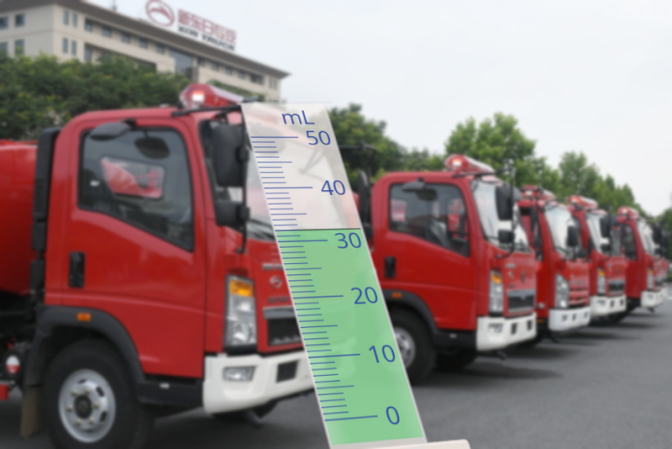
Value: 32 mL
